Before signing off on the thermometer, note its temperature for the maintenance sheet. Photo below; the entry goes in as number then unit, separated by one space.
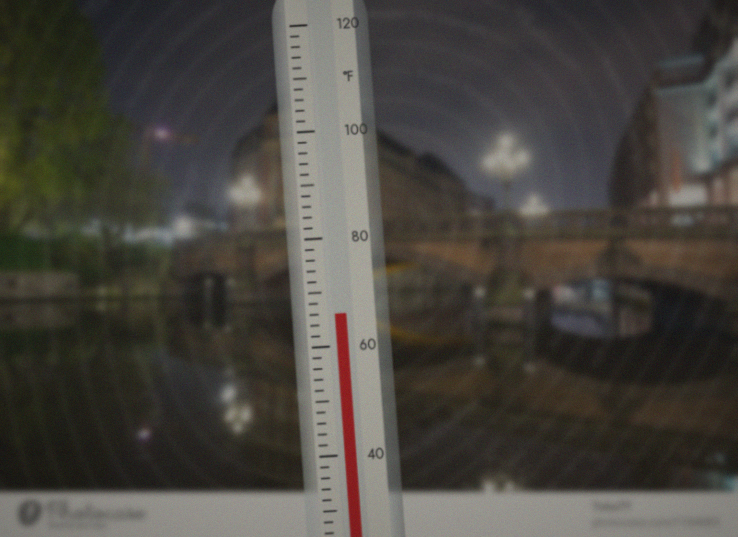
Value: 66 °F
